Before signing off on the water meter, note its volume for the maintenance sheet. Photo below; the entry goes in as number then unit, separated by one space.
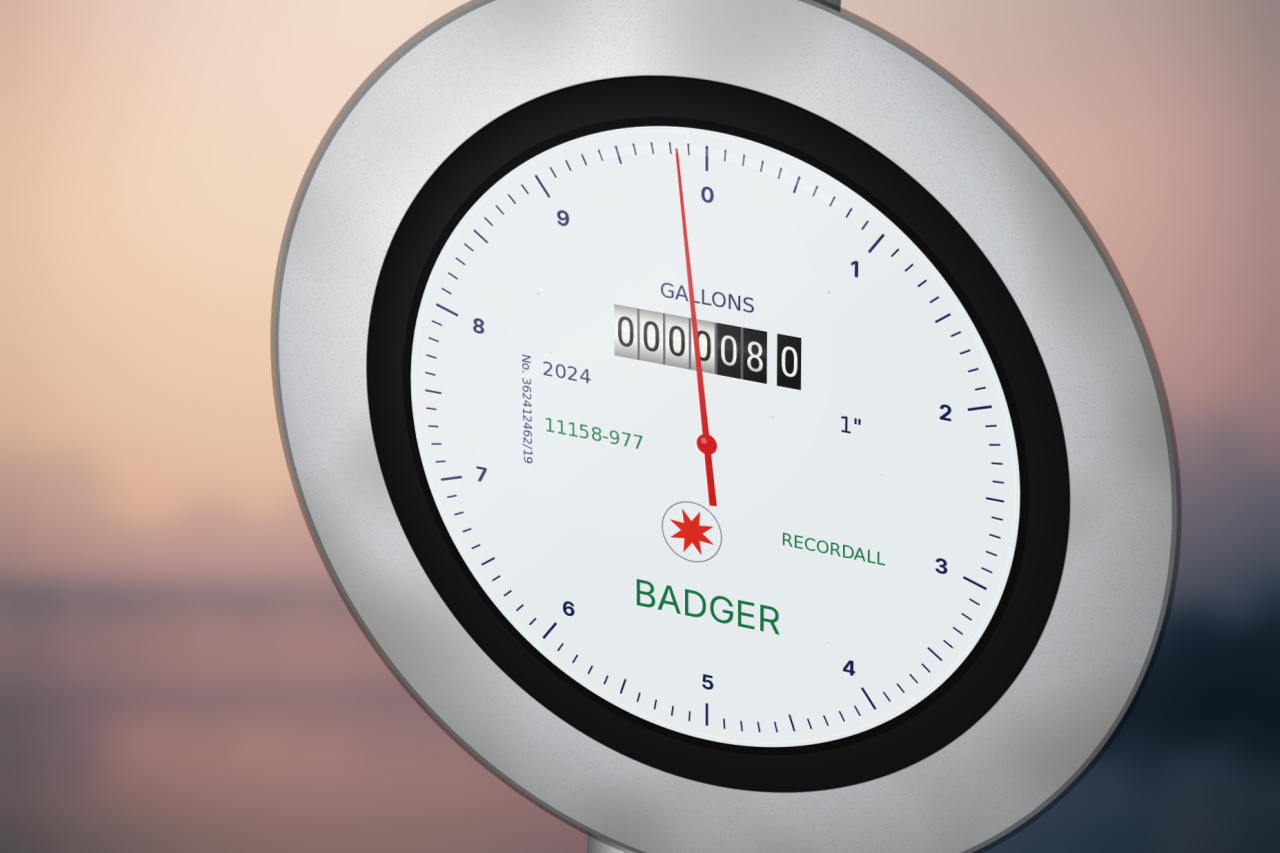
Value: 79.8 gal
